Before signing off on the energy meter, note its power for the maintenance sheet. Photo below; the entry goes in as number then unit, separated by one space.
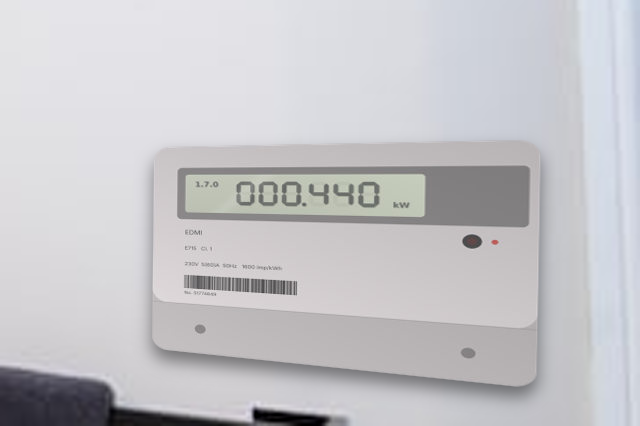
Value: 0.440 kW
